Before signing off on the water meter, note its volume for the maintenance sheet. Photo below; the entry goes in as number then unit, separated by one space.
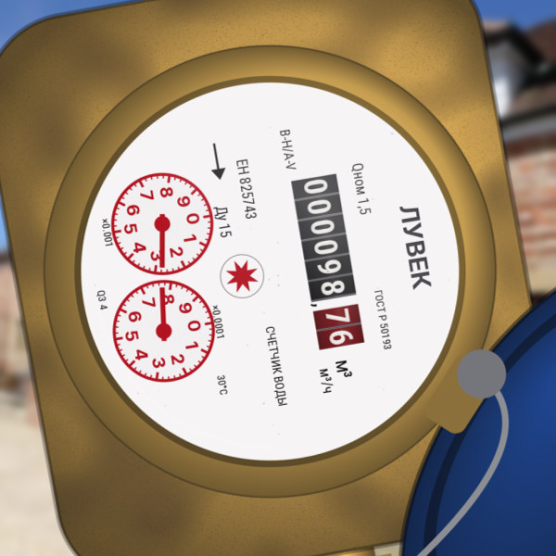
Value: 98.7627 m³
